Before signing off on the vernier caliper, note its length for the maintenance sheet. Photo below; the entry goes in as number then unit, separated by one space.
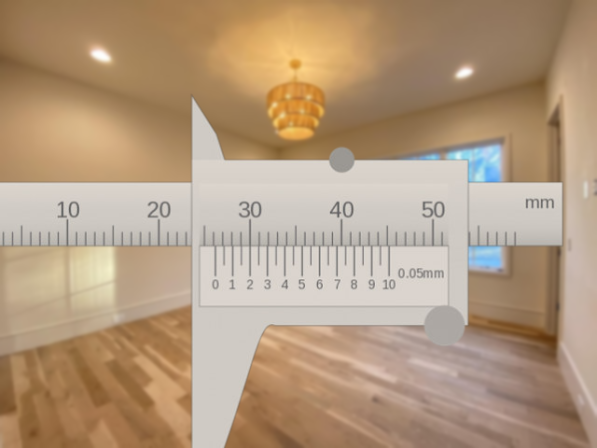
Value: 26.2 mm
